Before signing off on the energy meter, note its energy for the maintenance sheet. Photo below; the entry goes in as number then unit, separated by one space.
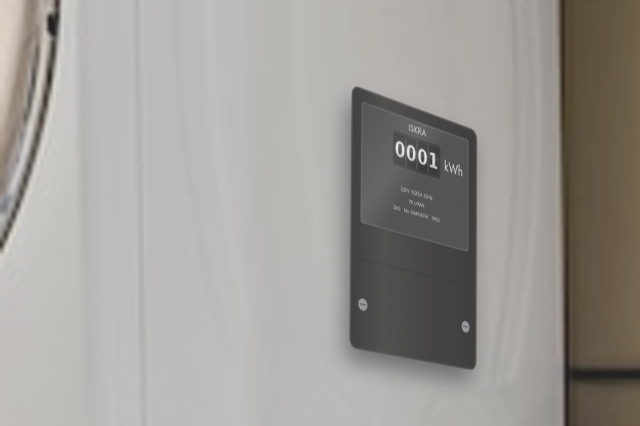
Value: 1 kWh
